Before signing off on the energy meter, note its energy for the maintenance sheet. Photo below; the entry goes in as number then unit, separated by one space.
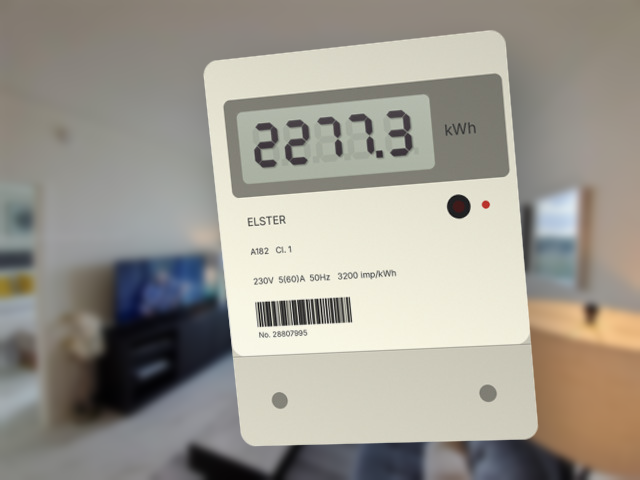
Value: 2277.3 kWh
